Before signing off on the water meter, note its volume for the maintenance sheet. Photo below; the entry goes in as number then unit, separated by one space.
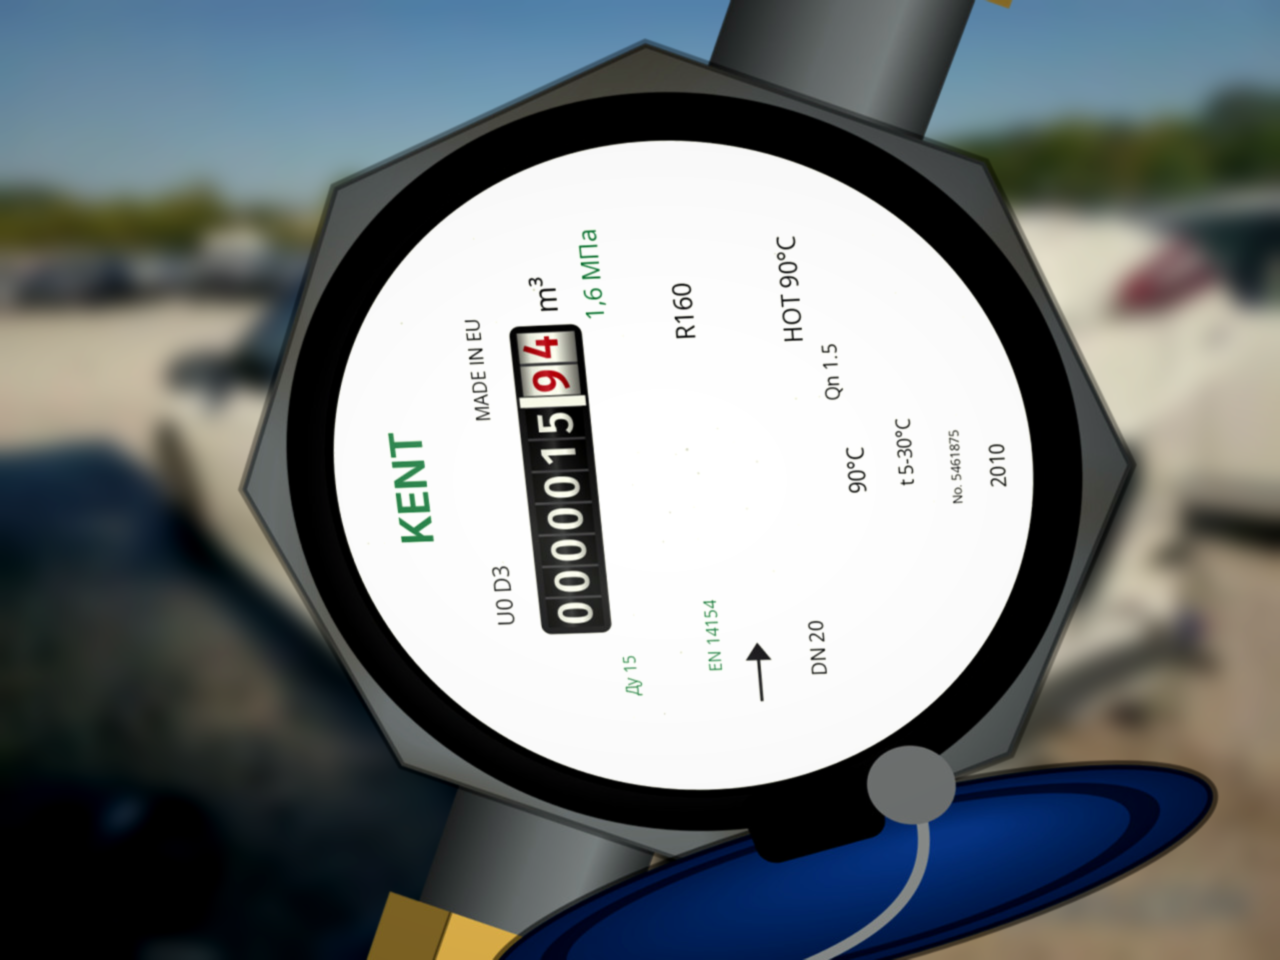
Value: 15.94 m³
